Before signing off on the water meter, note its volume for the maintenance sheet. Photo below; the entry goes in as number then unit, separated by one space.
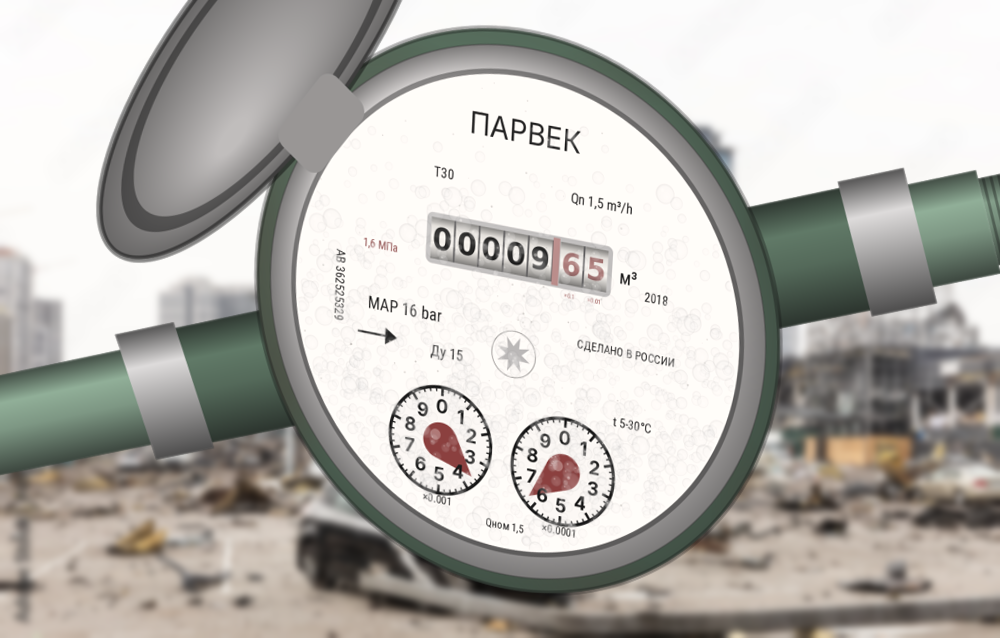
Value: 9.6536 m³
